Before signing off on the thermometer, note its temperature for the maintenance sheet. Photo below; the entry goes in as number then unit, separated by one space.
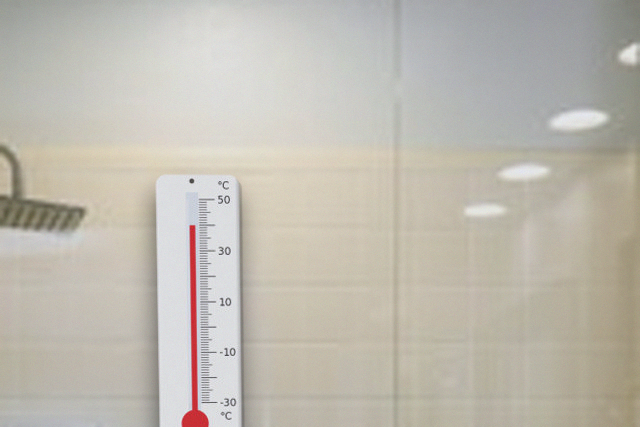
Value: 40 °C
